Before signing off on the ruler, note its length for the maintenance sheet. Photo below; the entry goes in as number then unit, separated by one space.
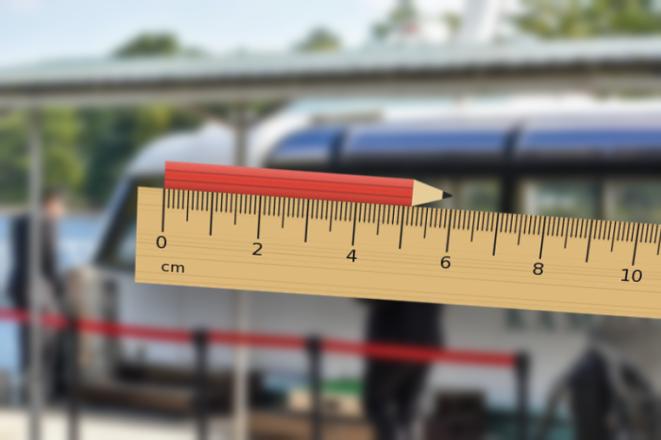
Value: 6 cm
